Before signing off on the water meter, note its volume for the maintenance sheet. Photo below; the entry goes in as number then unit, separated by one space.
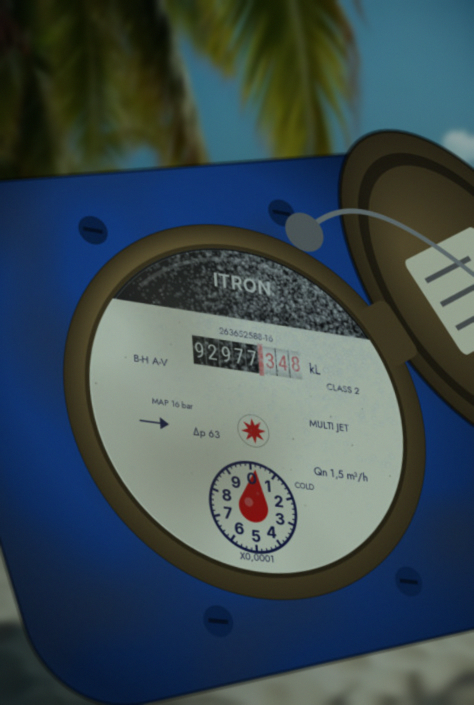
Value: 92977.3480 kL
